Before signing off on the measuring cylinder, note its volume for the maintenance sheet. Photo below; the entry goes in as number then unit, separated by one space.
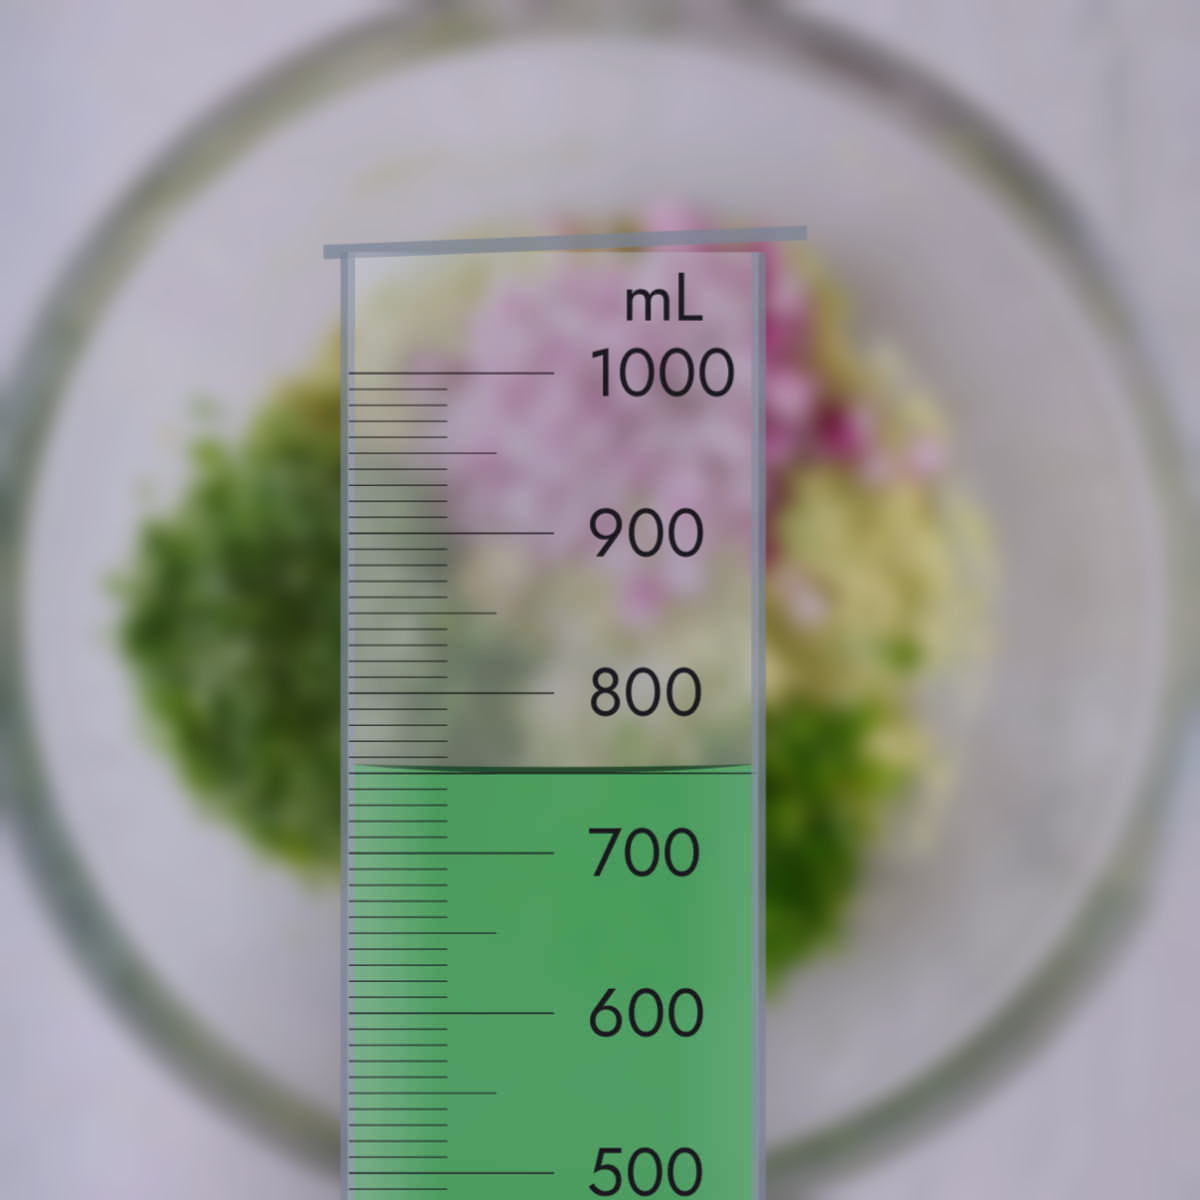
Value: 750 mL
